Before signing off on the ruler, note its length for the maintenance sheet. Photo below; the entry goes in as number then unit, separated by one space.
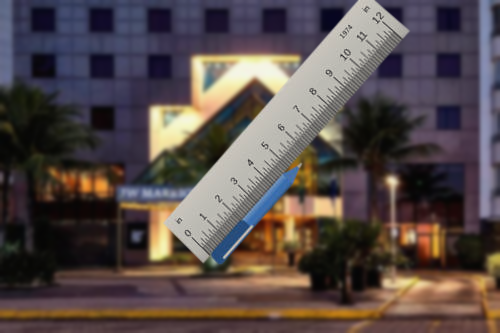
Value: 5.5 in
